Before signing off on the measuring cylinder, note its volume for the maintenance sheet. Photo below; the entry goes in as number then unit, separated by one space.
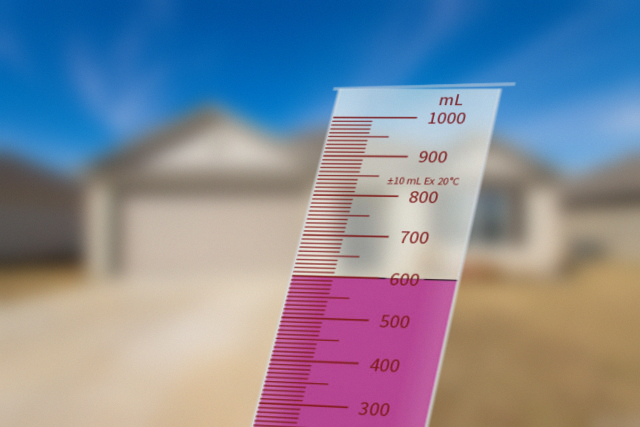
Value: 600 mL
